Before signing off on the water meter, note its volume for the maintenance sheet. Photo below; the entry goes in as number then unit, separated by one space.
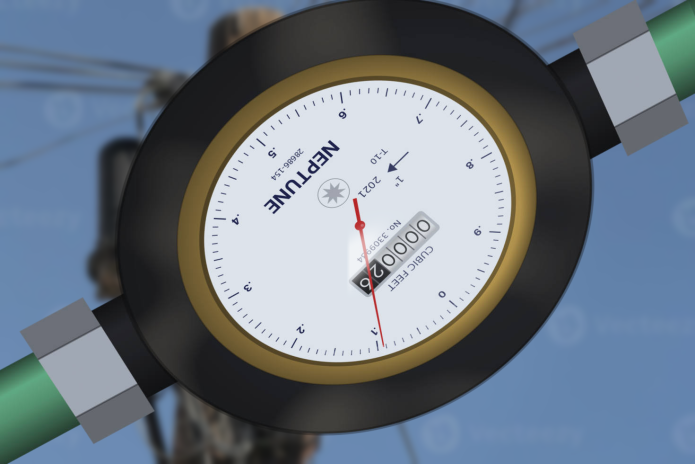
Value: 26.09 ft³
